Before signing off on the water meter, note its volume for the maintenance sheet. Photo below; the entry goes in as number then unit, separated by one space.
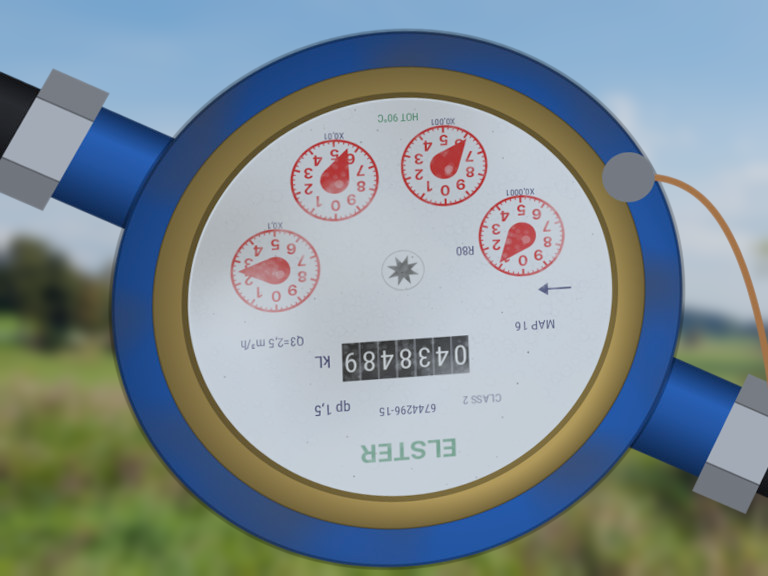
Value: 438489.2561 kL
